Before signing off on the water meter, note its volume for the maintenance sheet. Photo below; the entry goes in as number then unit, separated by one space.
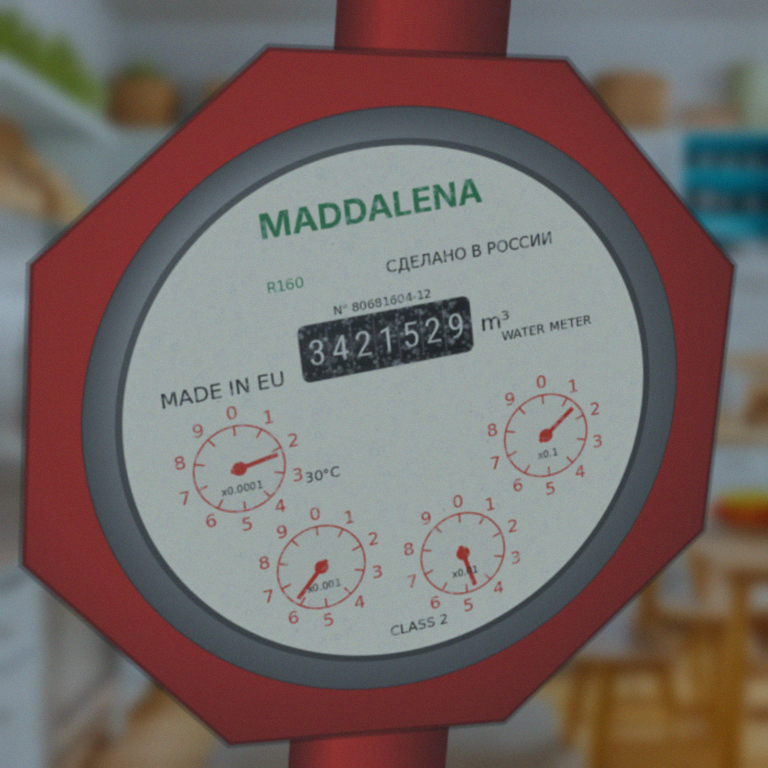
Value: 3421529.1462 m³
